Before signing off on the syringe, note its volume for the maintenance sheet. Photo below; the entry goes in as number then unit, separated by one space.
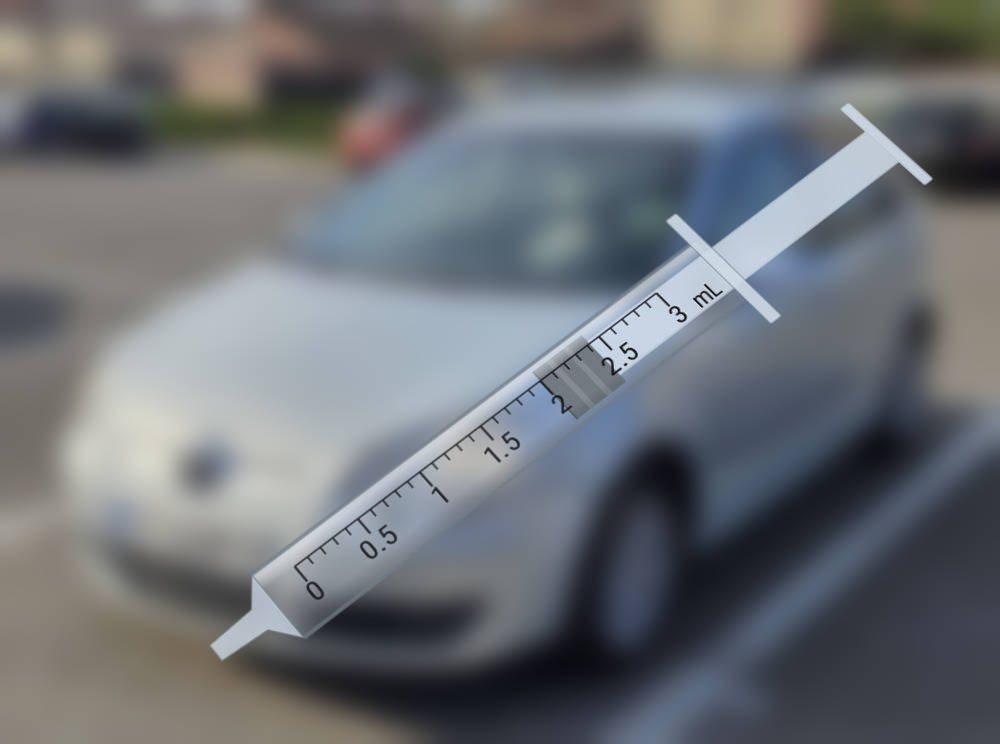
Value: 2 mL
